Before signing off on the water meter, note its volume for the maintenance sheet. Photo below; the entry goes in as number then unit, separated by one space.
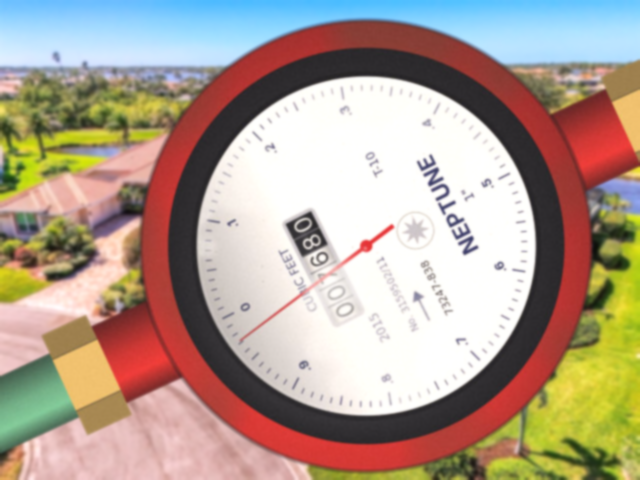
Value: 7679.97 ft³
